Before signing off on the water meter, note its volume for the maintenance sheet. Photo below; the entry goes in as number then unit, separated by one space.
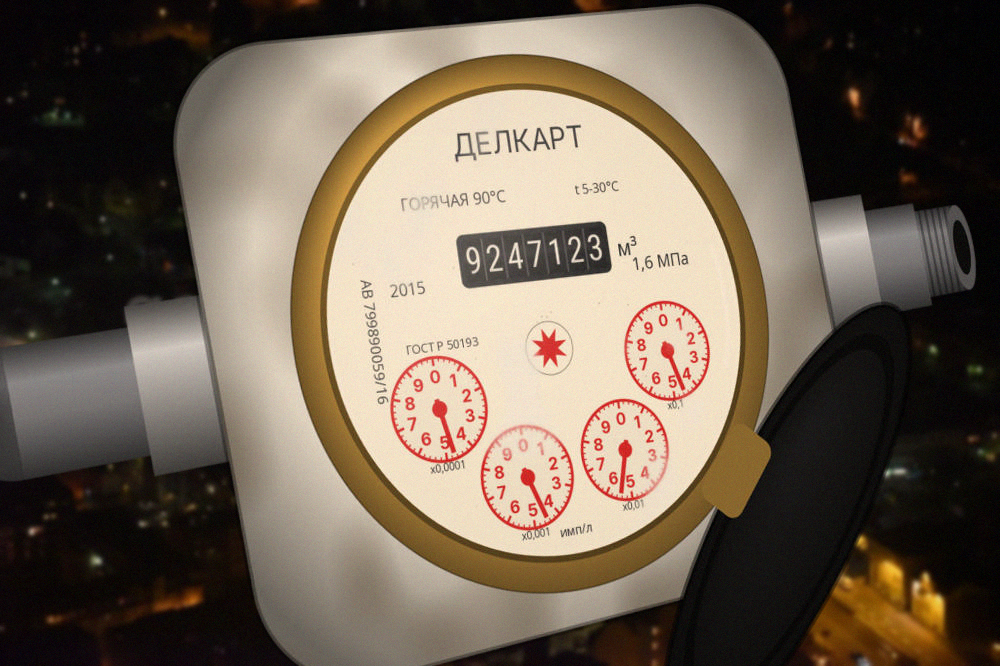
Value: 9247123.4544 m³
